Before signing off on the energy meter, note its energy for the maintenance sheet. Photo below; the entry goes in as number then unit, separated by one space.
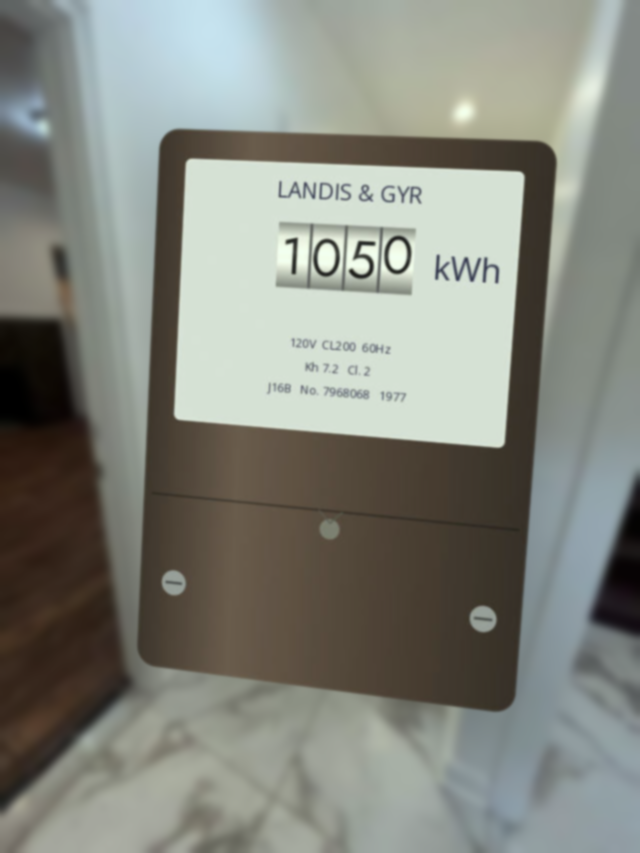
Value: 1050 kWh
